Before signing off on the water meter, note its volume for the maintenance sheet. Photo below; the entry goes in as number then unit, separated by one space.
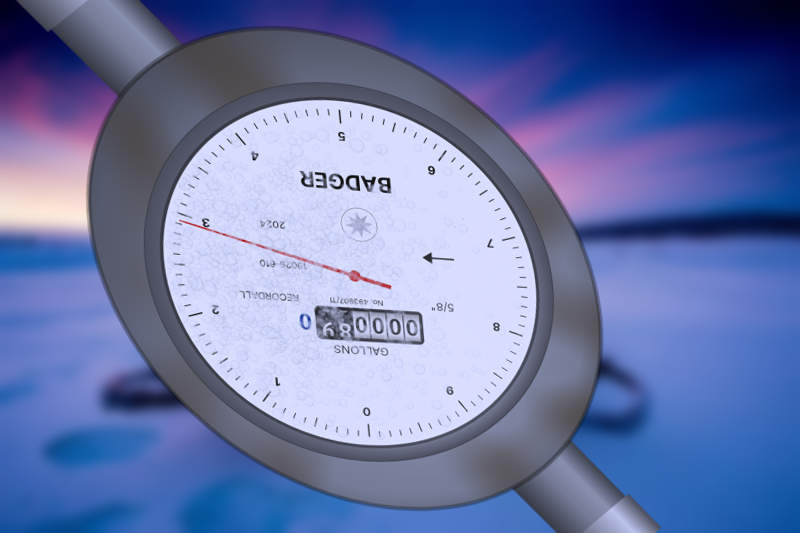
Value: 892.9 gal
